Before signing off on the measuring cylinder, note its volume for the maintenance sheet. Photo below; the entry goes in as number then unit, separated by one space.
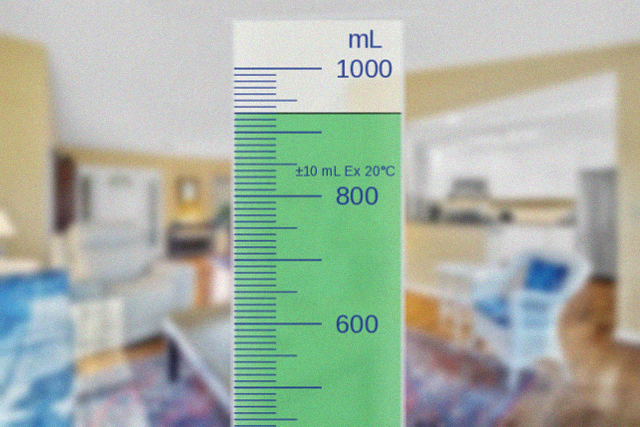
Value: 930 mL
